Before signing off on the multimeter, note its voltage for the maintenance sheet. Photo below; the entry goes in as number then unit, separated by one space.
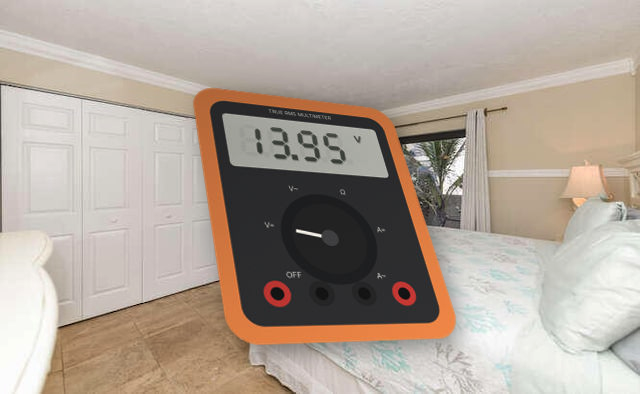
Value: 13.95 V
